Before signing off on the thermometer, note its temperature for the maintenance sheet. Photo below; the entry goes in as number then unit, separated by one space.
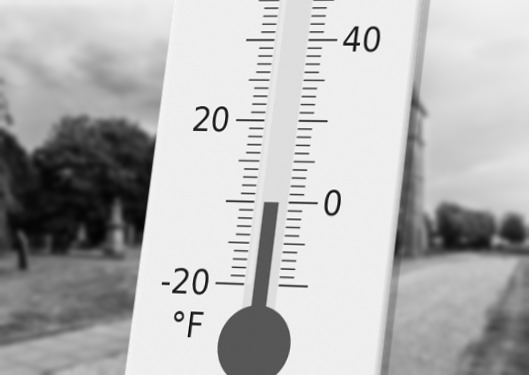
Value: 0 °F
